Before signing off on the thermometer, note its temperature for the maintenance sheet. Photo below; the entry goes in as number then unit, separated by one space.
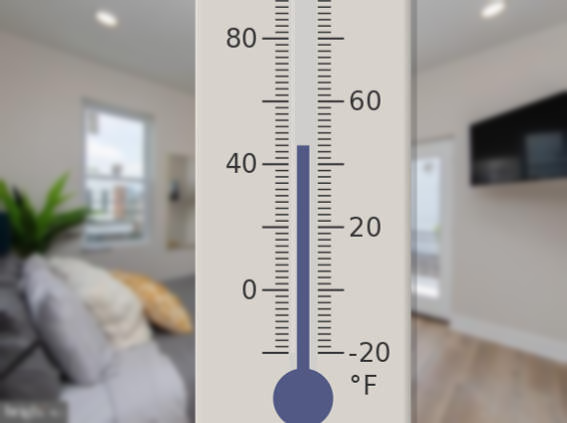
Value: 46 °F
